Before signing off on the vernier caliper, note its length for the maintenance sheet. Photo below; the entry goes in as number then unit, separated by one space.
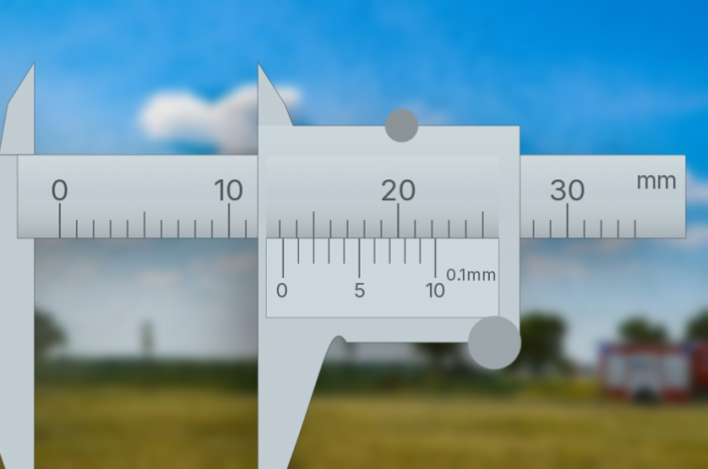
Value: 13.2 mm
